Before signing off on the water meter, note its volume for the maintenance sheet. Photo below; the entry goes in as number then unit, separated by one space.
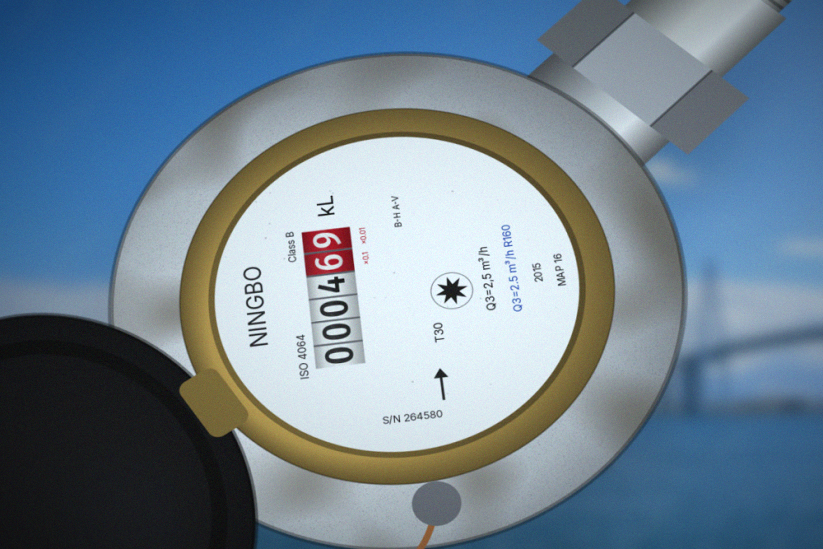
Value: 4.69 kL
